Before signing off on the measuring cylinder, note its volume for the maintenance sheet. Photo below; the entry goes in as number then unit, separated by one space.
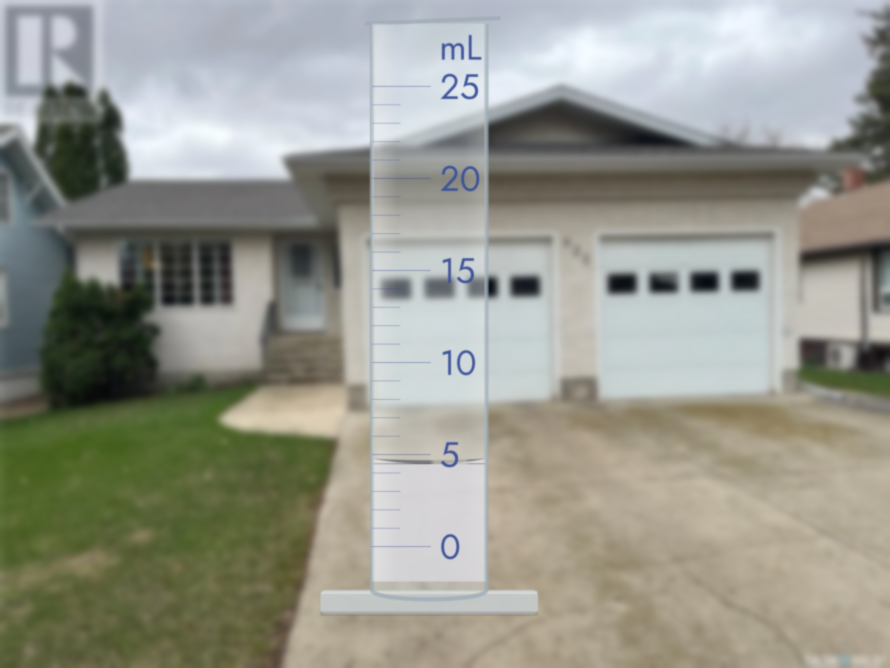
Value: 4.5 mL
